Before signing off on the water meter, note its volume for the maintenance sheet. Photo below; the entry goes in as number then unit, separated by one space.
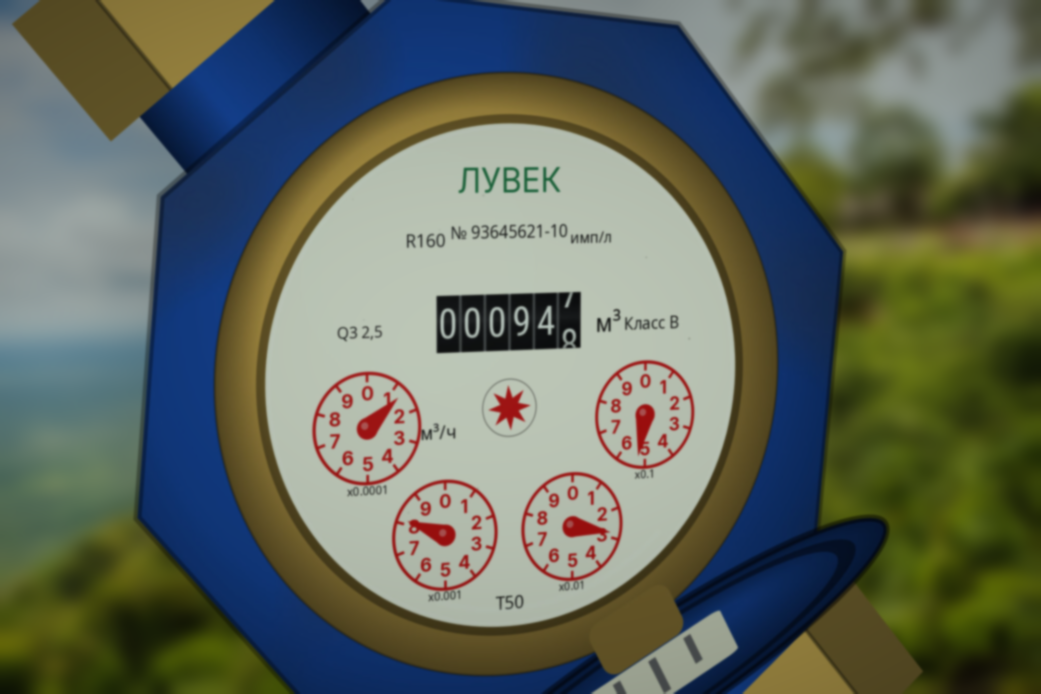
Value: 947.5281 m³
